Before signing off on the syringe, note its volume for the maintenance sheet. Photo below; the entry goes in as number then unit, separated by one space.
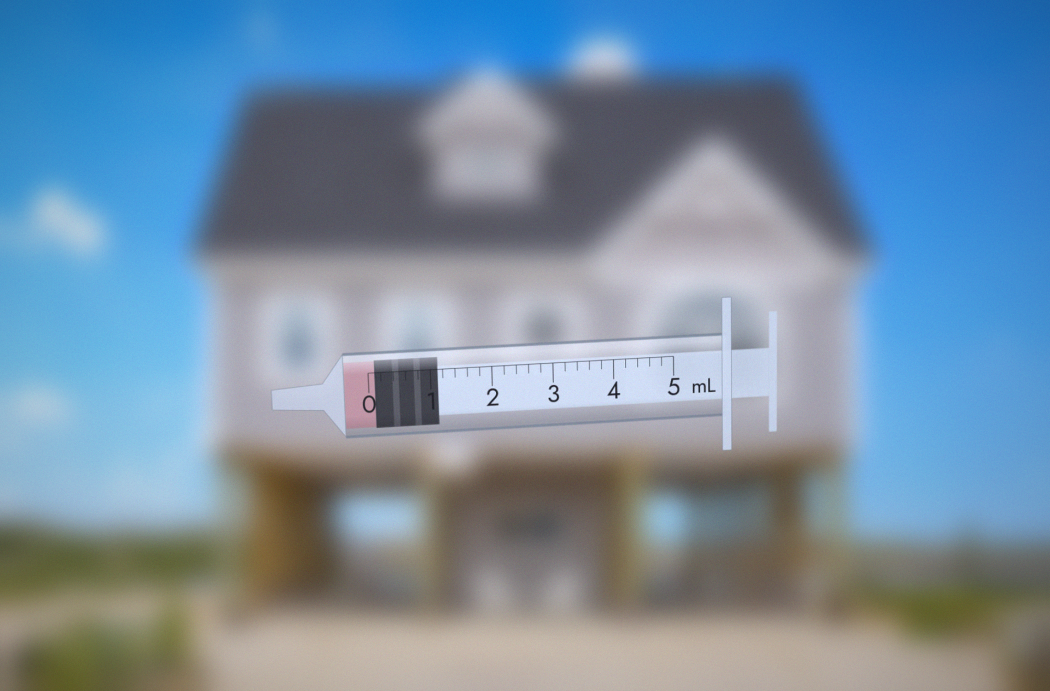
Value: 0.1 mL
